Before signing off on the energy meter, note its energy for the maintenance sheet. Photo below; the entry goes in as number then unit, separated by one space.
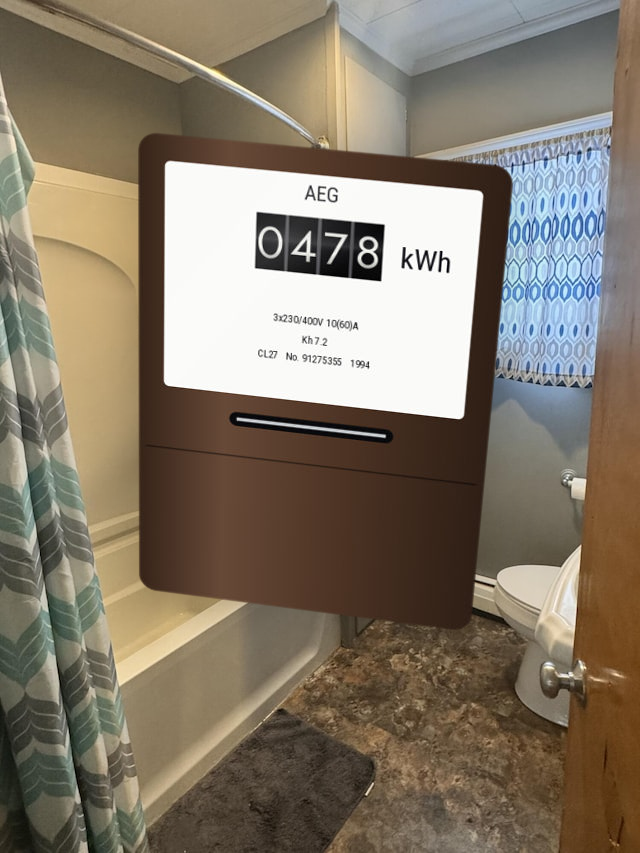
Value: 478 kWh
